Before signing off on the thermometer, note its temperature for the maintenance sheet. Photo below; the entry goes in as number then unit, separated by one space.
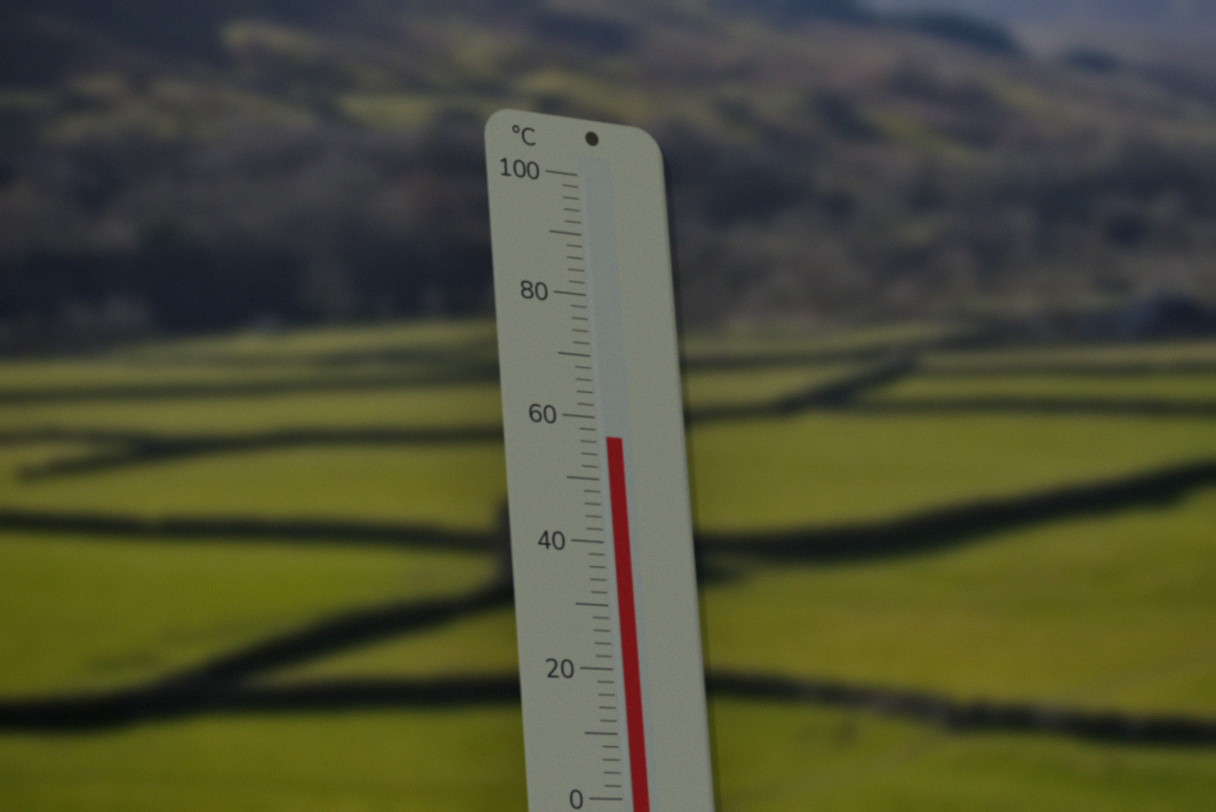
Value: 57 °C
